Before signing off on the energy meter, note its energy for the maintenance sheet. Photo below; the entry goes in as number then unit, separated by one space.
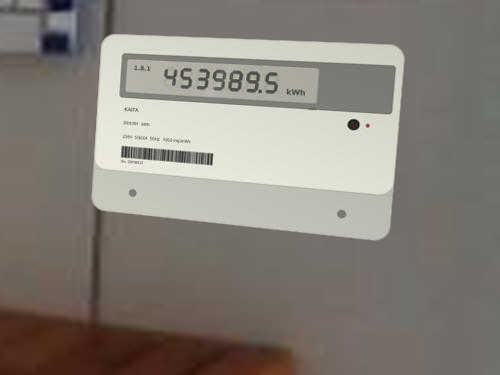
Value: 453989.5 kWh
